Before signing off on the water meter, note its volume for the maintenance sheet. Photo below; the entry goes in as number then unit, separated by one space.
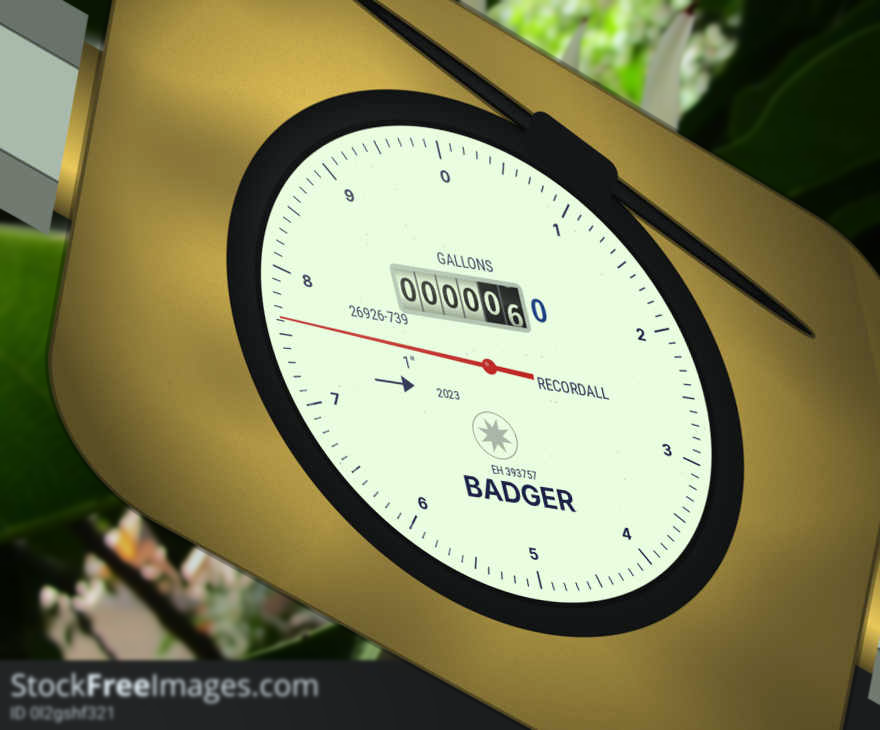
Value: 57.6 gal
